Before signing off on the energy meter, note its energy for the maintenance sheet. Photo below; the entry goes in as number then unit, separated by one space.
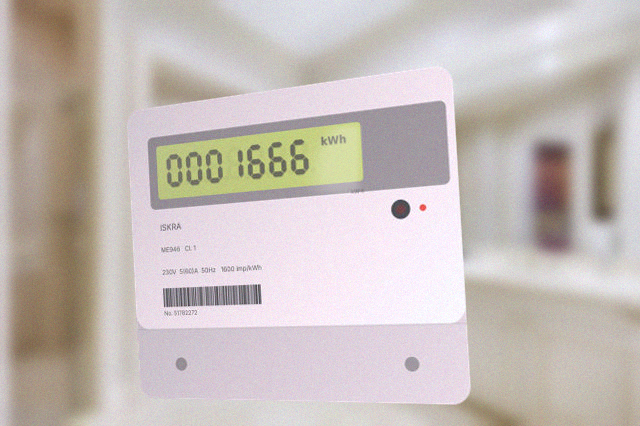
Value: 1666 kWh
